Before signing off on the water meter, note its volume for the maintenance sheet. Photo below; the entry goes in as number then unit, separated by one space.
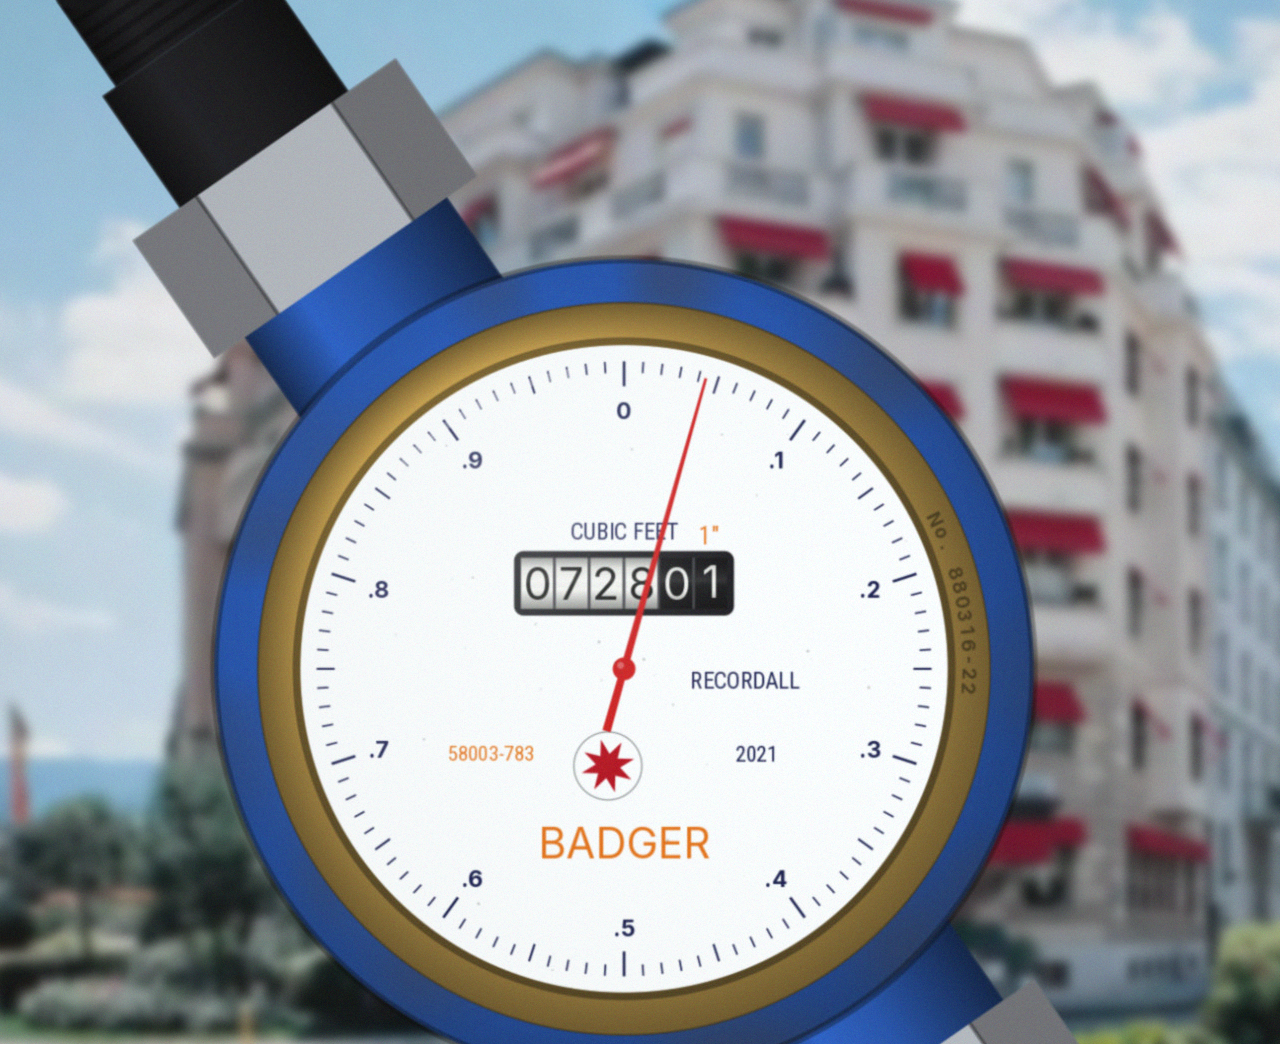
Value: 72801.04 ft³
